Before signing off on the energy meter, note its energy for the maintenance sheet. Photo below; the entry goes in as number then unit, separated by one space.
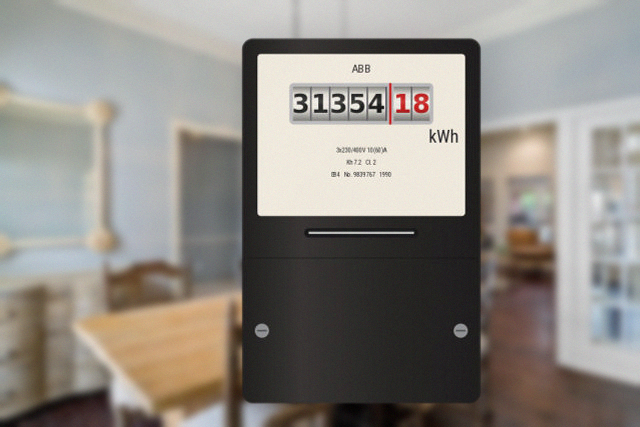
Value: 31354.18 kWh
